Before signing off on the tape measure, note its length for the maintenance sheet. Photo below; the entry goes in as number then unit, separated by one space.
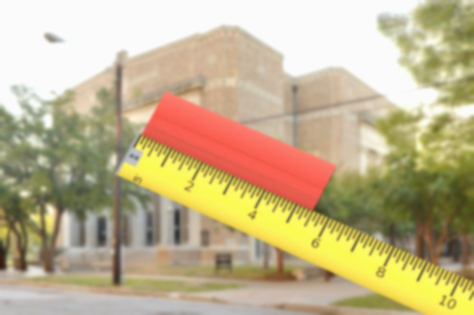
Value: 5.5 in
